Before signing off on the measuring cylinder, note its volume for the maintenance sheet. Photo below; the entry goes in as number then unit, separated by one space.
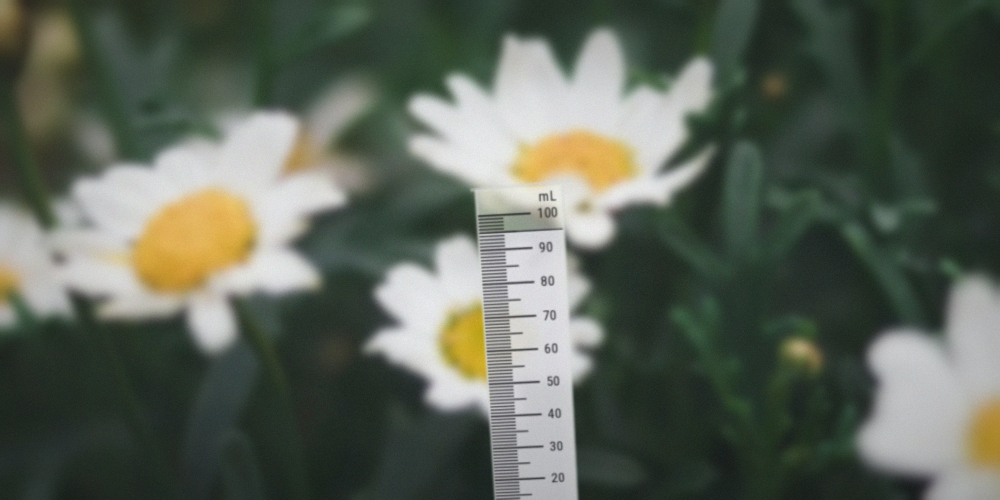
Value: 95 mL
